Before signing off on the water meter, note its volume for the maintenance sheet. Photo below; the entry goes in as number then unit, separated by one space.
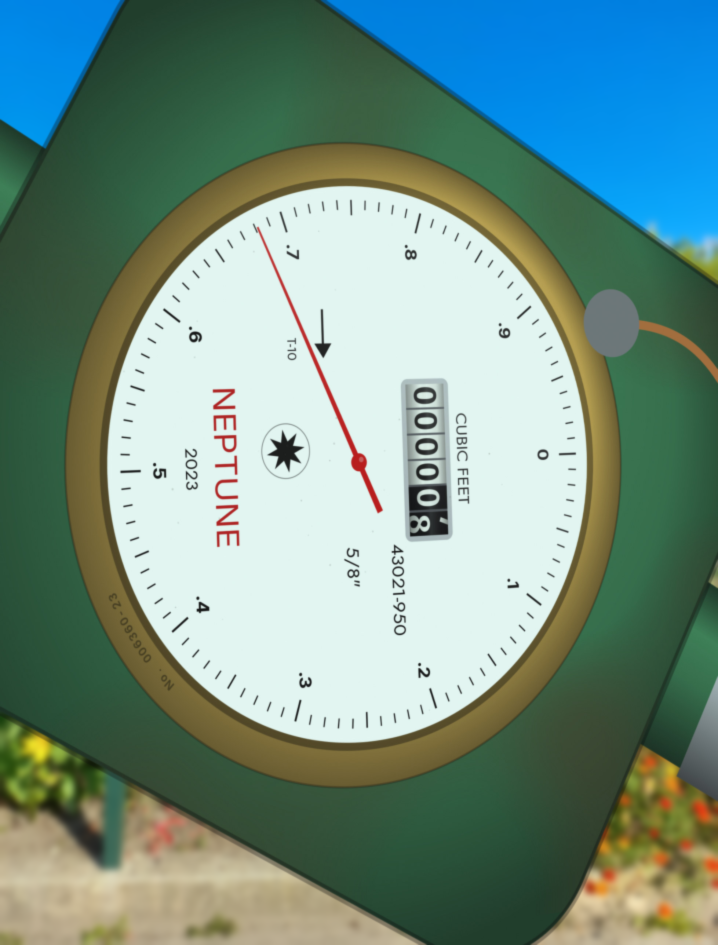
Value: 7.68 ft³
